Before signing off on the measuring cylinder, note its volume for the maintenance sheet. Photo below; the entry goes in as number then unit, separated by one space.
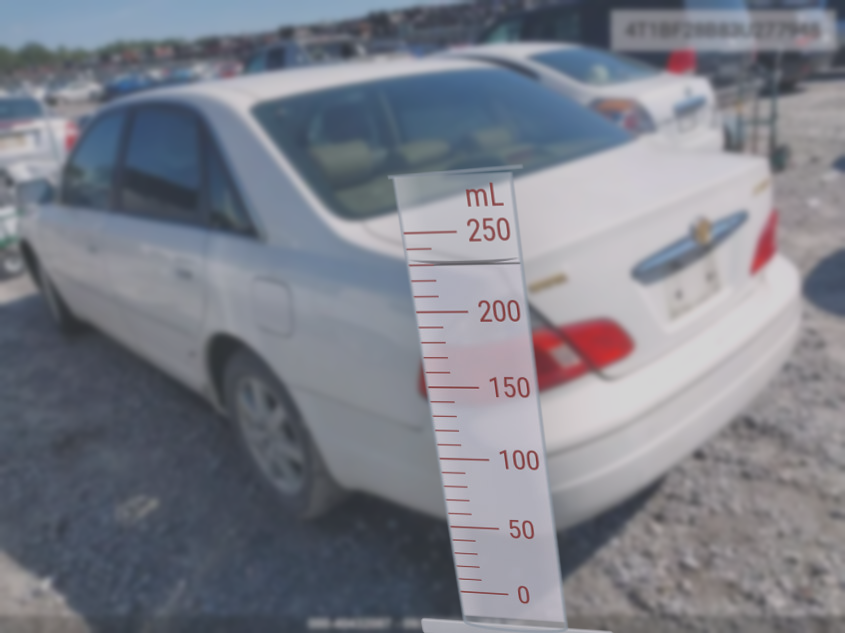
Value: 230 mL
